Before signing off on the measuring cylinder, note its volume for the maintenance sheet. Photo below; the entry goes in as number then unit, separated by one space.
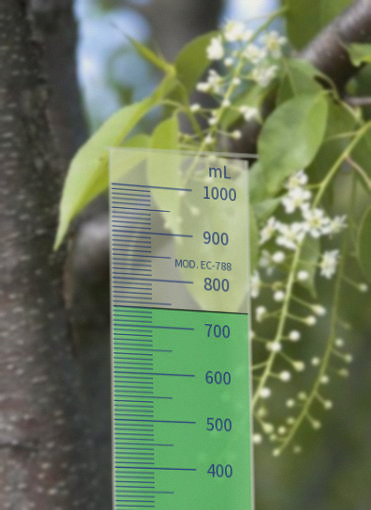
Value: 740 mL
